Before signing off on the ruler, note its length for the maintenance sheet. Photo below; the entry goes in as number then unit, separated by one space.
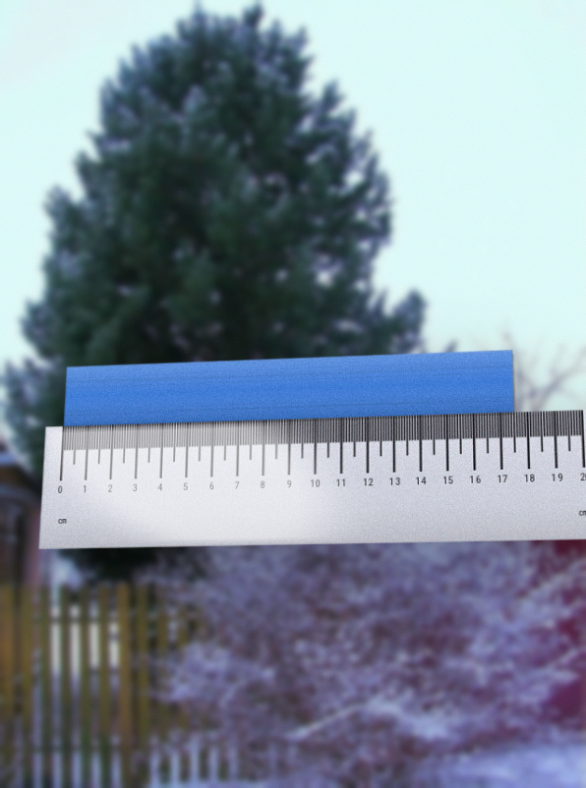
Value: 17.5 cm
